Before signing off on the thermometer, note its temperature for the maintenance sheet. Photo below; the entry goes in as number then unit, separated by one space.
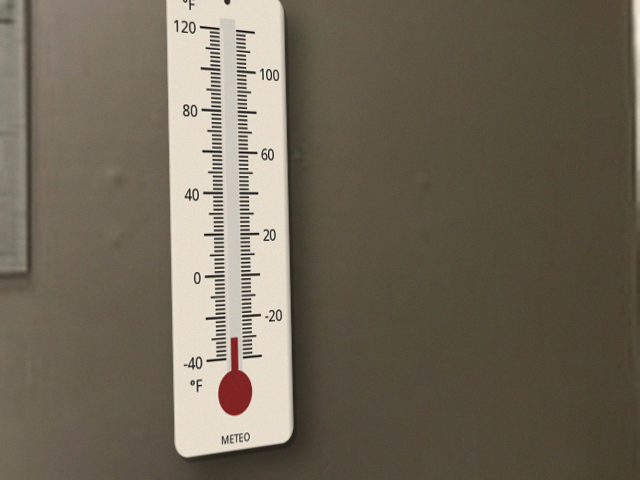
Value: -30 °F
